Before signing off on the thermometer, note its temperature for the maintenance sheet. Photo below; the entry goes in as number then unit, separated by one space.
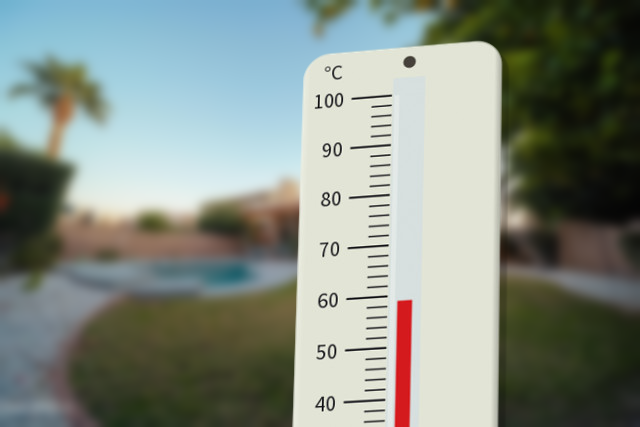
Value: 59 °C
